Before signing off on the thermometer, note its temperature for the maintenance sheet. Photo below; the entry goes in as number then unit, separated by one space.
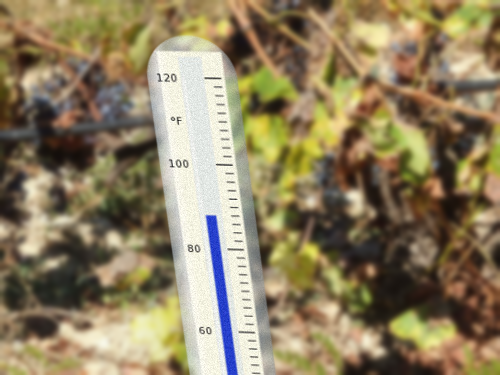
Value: 88 °F
